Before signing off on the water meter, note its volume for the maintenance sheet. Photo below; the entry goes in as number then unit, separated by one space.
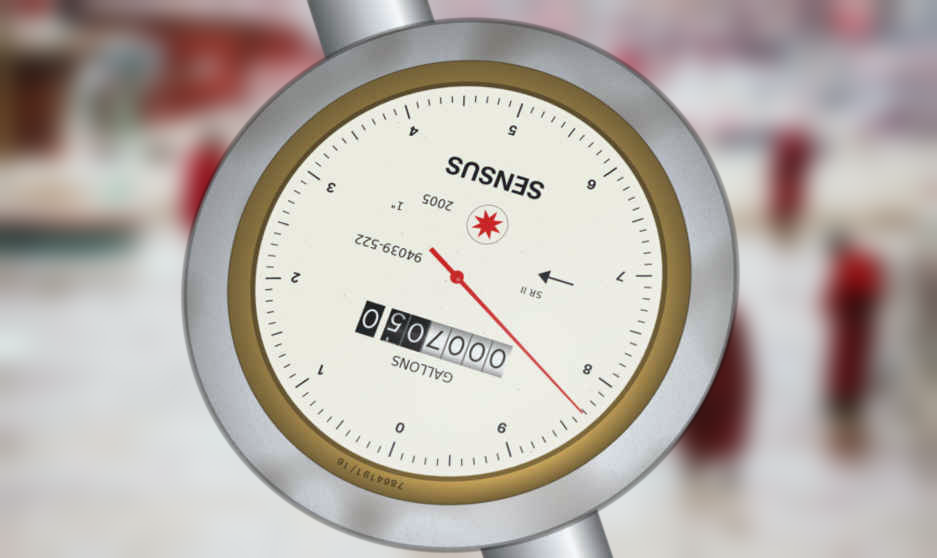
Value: 7048.3 gal
